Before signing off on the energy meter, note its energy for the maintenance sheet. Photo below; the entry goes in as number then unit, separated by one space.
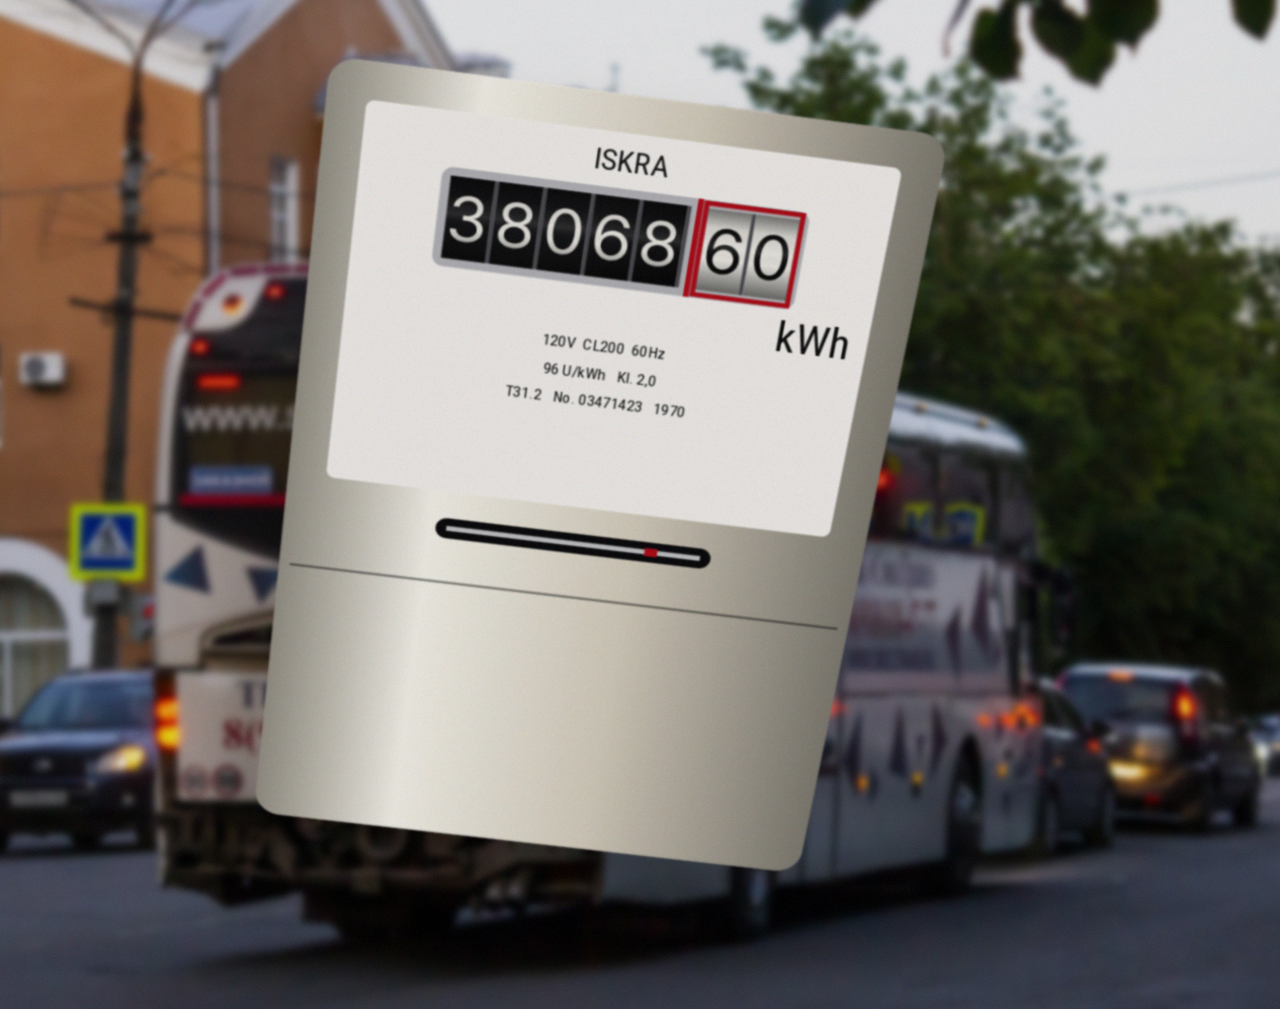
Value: 38068.60 kWh
